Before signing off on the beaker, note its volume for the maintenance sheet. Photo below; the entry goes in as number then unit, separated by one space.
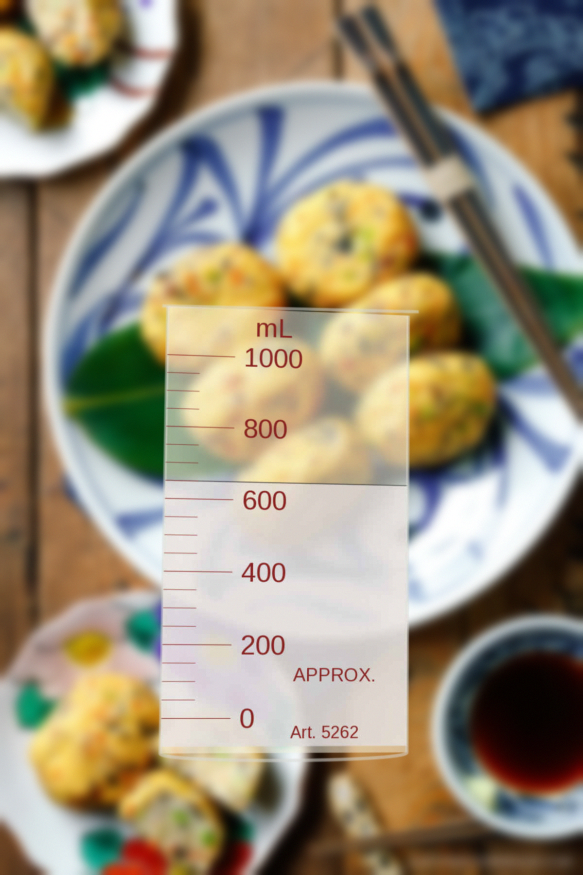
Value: 650 mL
